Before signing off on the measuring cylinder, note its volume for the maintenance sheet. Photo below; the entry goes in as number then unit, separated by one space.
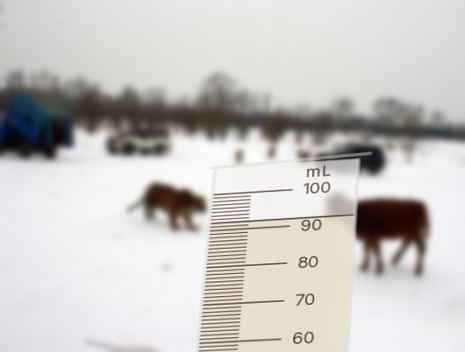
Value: 92 mL
